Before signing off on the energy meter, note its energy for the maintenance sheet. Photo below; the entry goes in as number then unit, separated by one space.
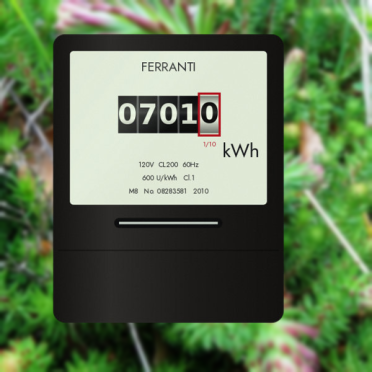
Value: 701.0 kWh
